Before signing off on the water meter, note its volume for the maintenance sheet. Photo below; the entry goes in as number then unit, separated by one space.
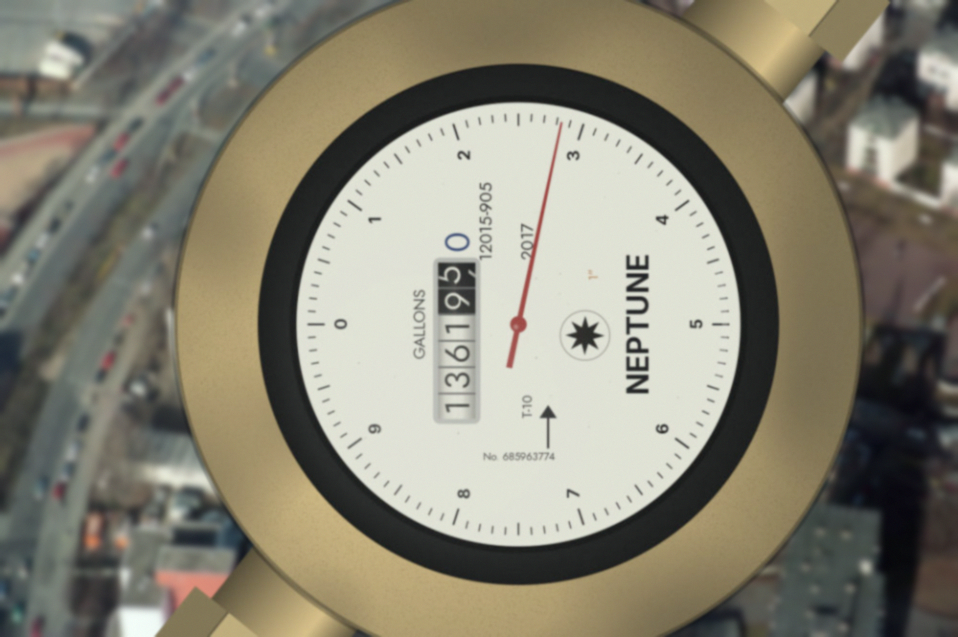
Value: 1361952.8 gal
